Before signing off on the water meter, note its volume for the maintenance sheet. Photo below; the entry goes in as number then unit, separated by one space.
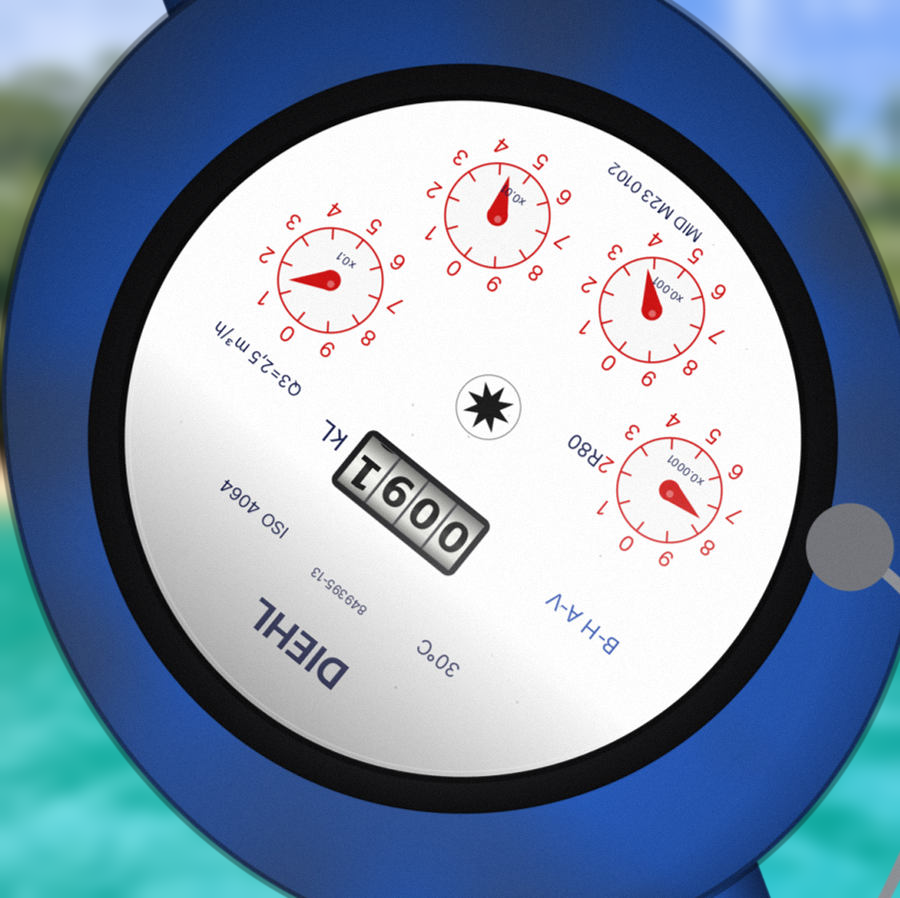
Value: 91.1437 kL
